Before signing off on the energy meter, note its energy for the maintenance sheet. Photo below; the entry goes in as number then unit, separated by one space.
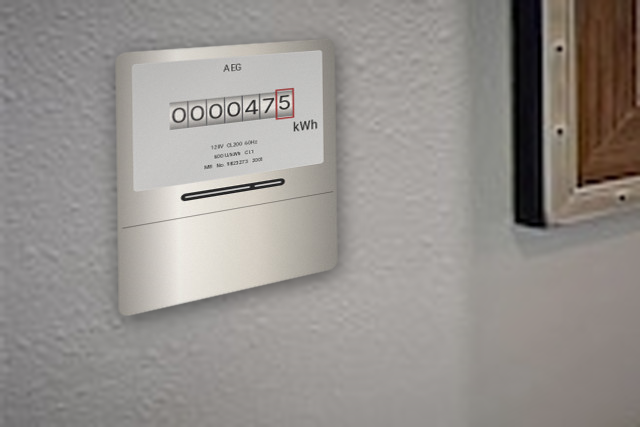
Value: 47.5 kWh
